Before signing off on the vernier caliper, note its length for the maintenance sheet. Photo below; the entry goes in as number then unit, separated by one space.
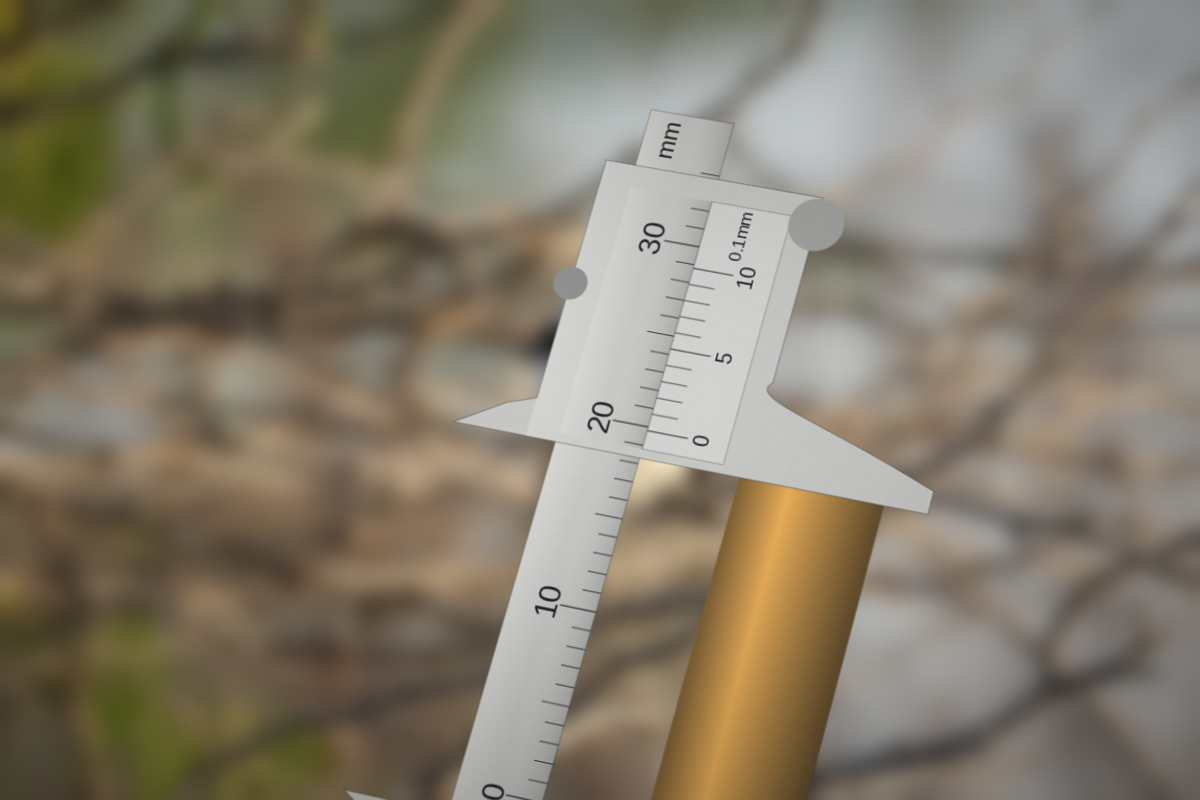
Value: 19.8 mm
